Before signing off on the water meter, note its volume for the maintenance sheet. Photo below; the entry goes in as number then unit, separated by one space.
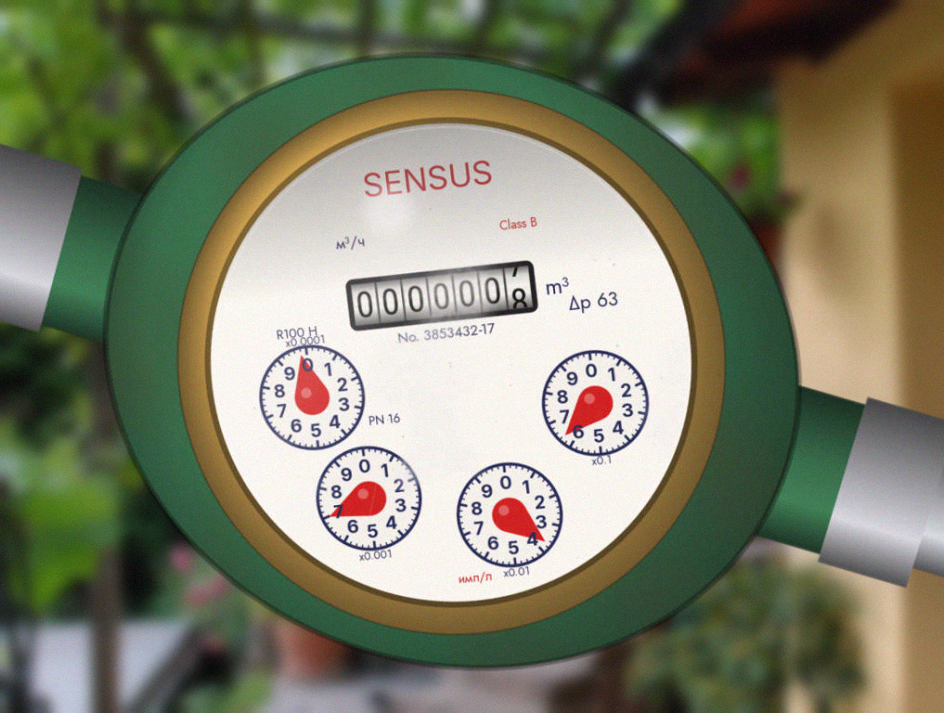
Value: 7.6369 m³
